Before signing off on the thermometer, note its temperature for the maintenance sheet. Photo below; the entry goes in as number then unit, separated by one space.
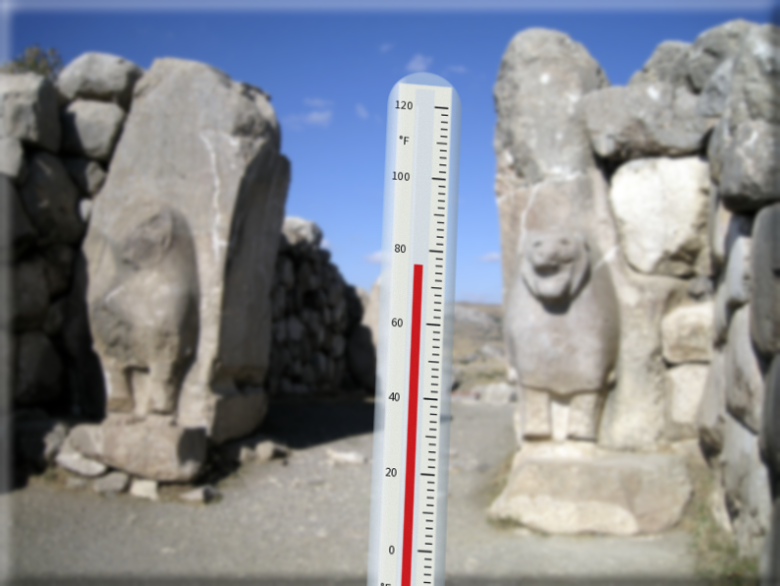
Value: 76 °F
